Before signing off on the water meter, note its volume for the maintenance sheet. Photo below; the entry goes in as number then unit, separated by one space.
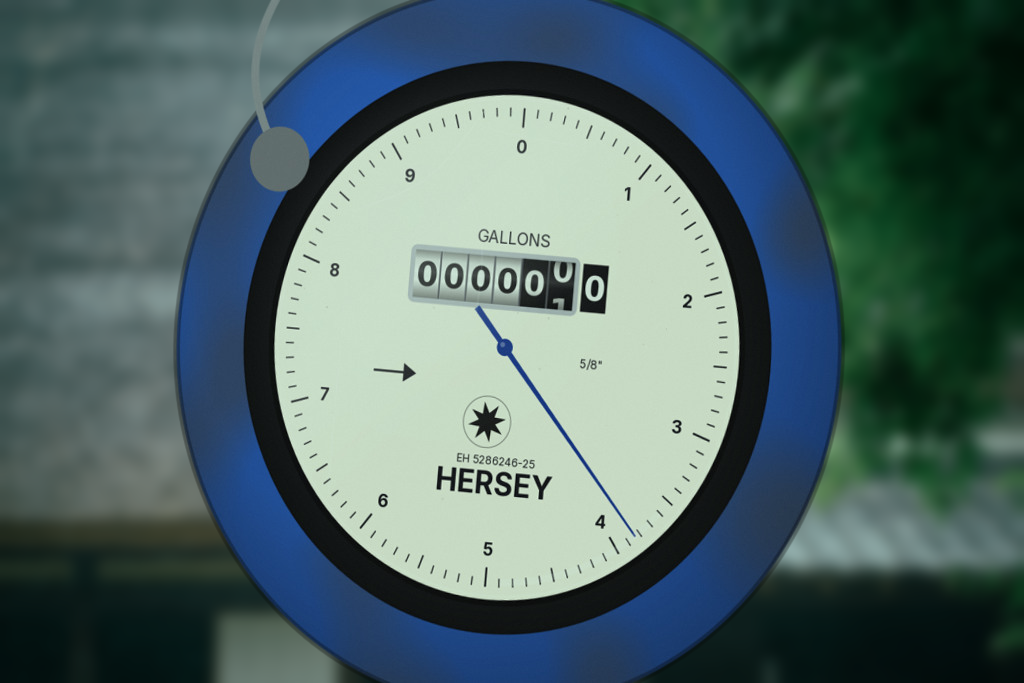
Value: 3.8 gal
